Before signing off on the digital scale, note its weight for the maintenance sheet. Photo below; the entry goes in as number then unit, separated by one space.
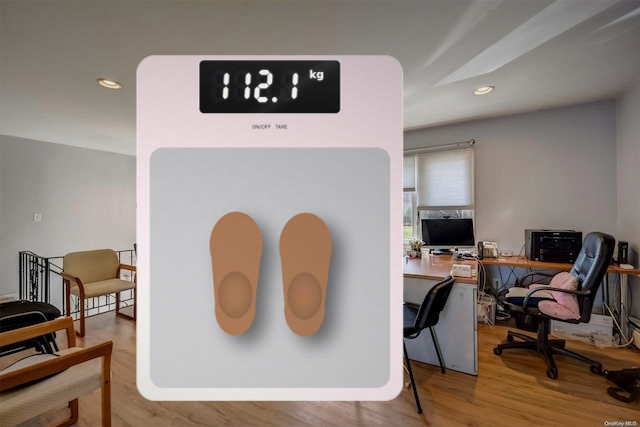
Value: 112.1 kg
